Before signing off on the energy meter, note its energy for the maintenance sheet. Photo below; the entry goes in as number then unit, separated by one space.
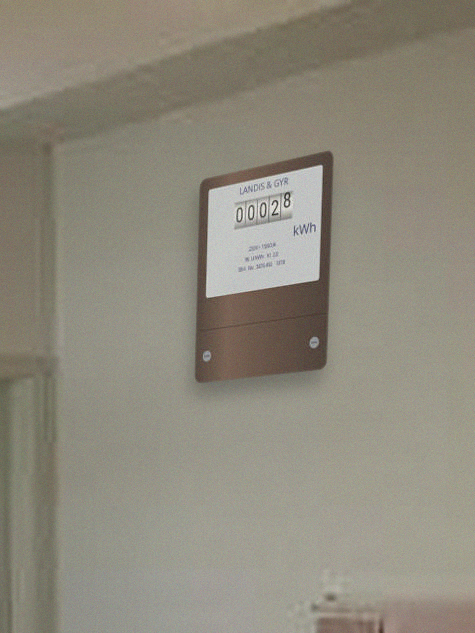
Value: 28 kWh
